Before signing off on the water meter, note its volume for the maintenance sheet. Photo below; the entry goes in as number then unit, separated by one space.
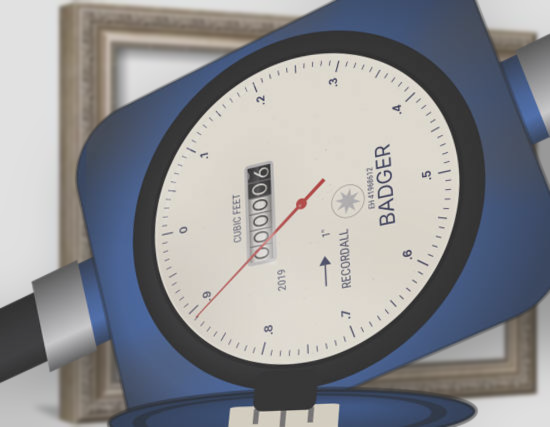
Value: 5.89 ft³
